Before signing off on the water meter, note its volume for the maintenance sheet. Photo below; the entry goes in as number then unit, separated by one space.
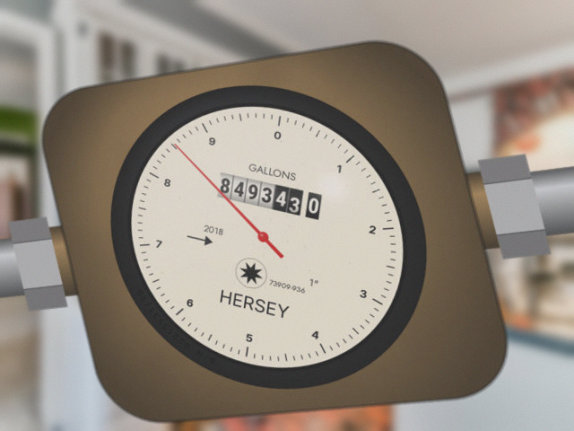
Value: 8493428.5 gal
